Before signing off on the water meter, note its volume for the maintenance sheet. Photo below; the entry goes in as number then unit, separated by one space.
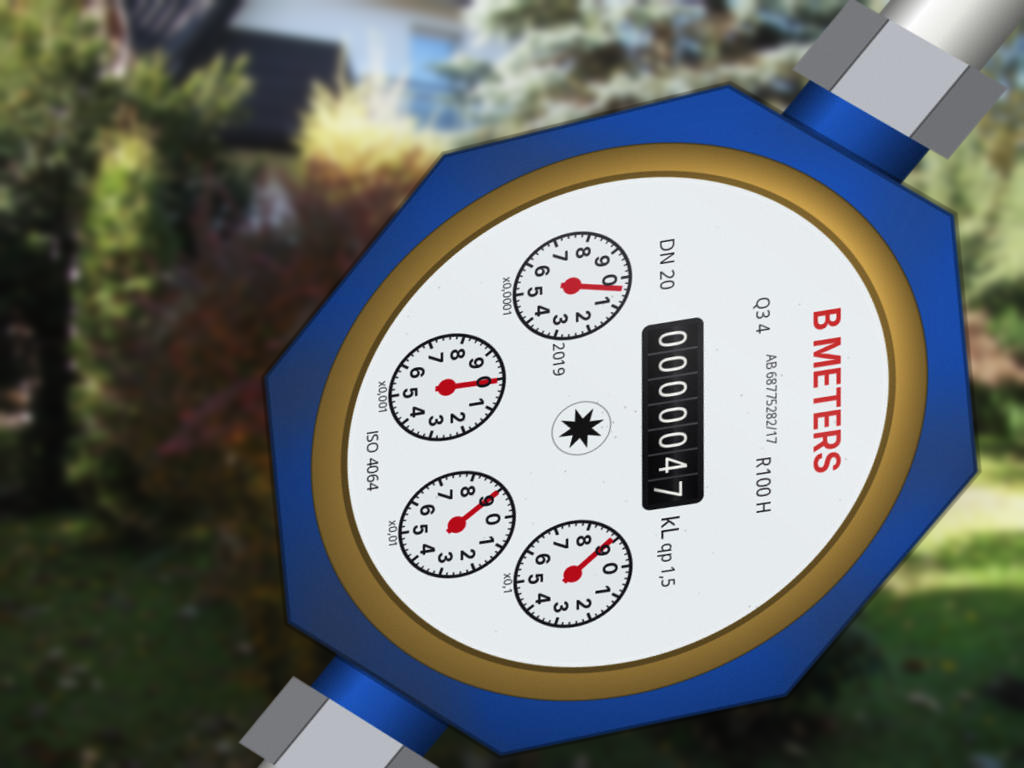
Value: 46.8900 kL
